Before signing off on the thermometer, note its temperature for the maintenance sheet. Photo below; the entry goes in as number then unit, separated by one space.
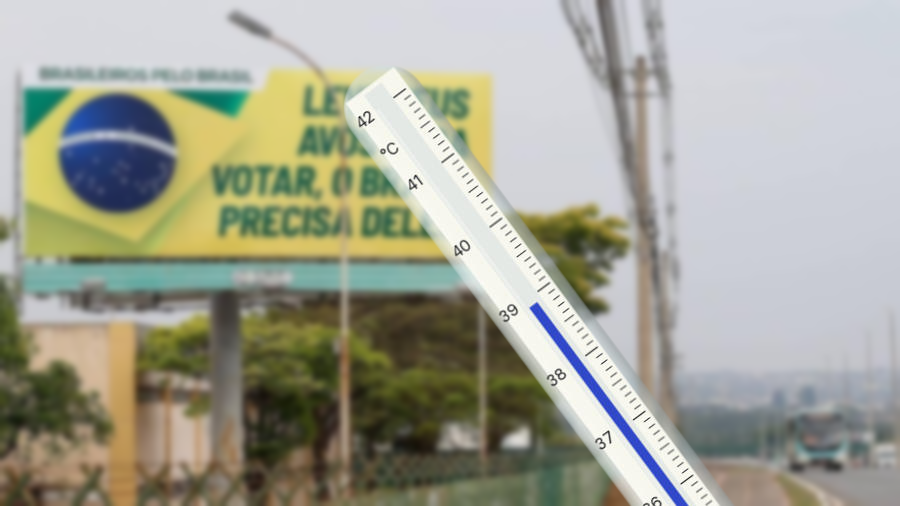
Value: 38.9 °C
